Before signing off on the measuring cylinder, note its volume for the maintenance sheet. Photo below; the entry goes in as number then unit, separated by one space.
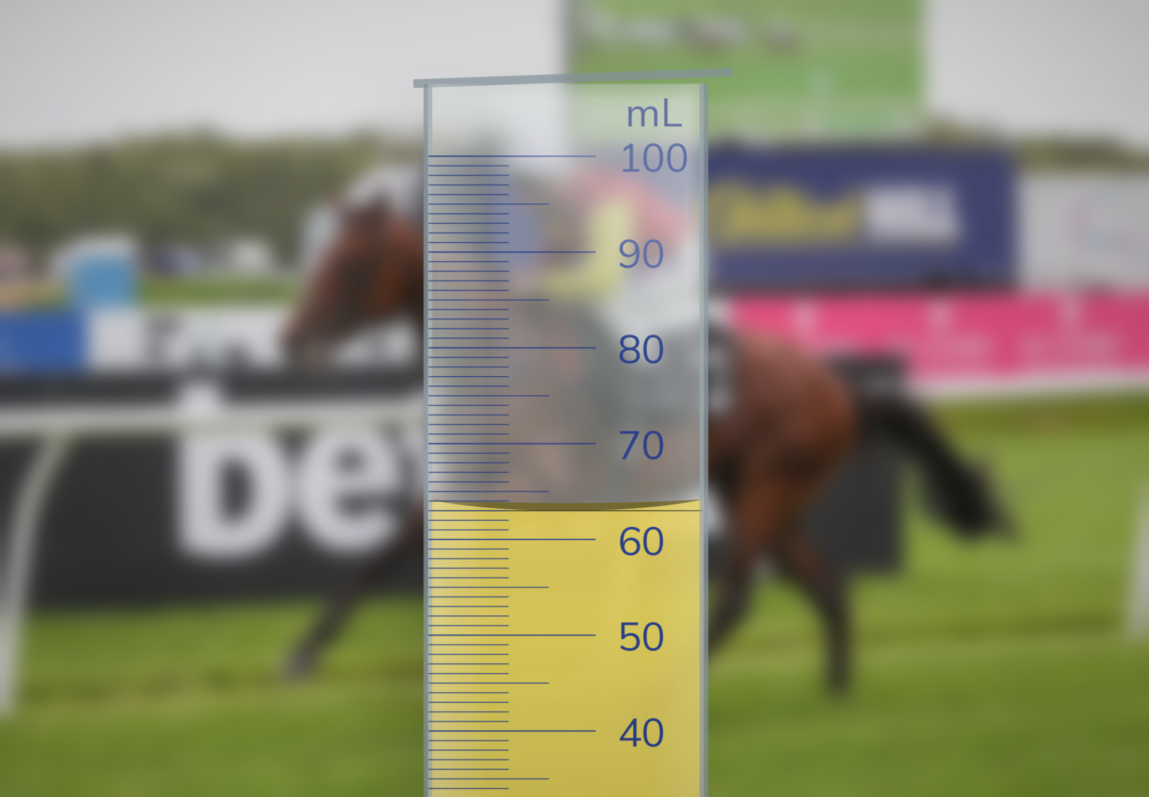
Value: 63 mL
